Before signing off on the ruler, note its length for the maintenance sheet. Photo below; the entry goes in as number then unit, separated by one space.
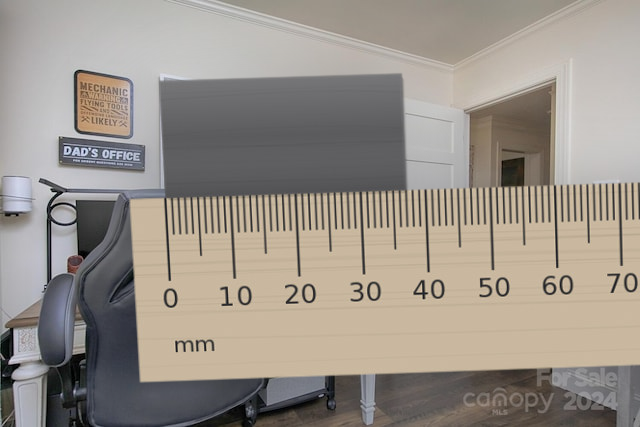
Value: 37 mm
